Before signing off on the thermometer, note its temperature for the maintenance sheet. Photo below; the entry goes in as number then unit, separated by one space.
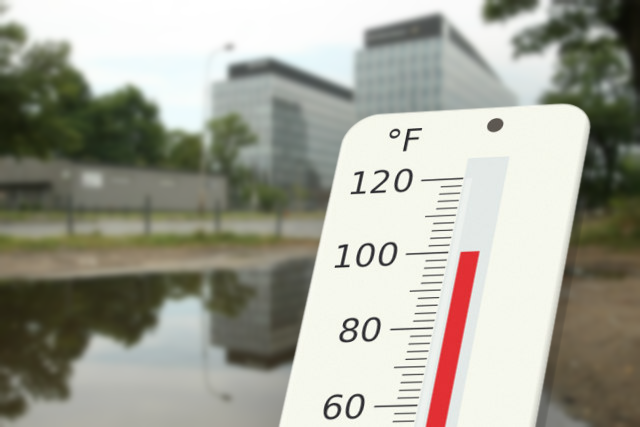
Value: 100 °F
